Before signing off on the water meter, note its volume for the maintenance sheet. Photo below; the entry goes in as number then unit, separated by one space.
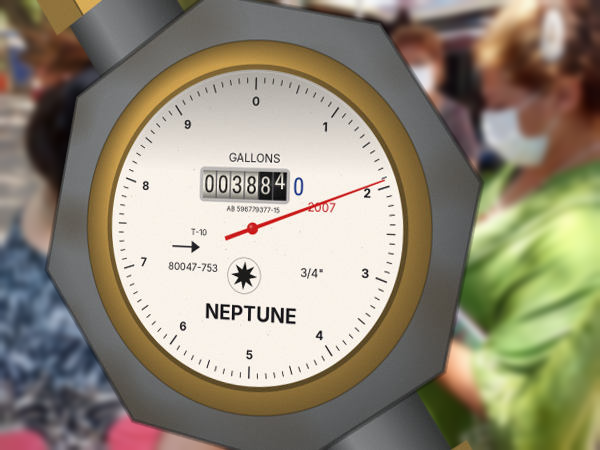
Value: 38841.9 gal
